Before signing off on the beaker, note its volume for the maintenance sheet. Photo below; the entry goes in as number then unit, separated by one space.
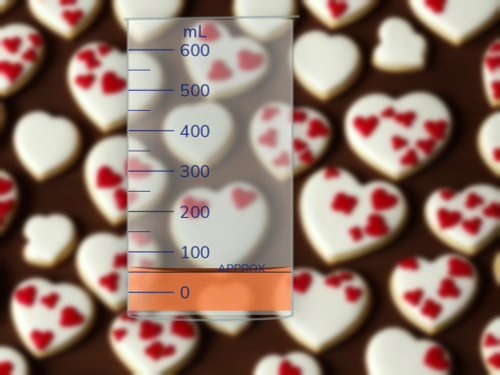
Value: 50 mL
